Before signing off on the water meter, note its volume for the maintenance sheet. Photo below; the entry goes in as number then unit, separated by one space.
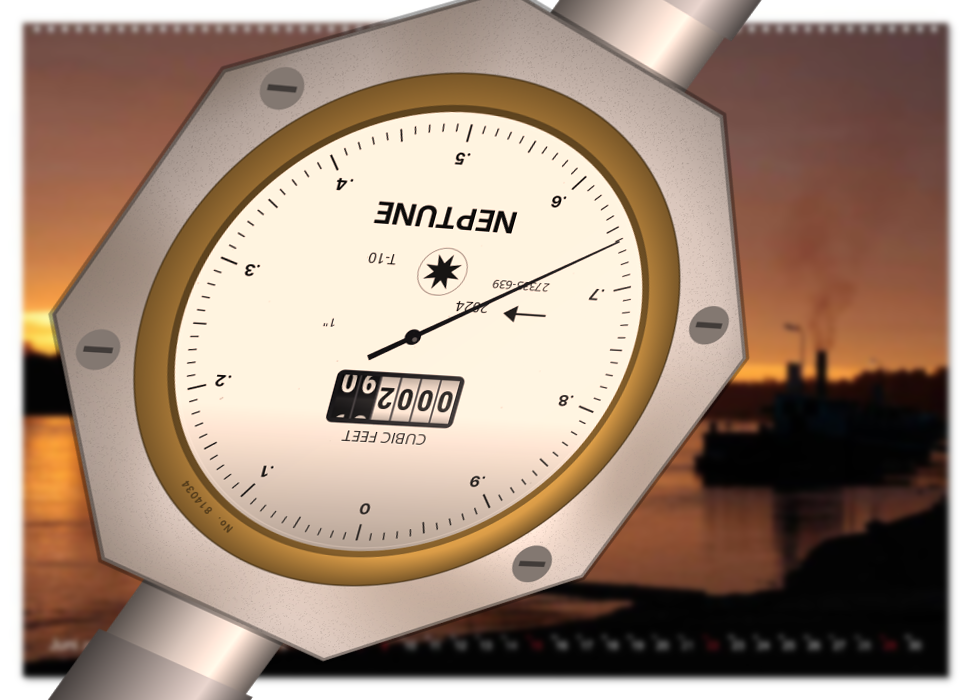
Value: 289.66 ft³
